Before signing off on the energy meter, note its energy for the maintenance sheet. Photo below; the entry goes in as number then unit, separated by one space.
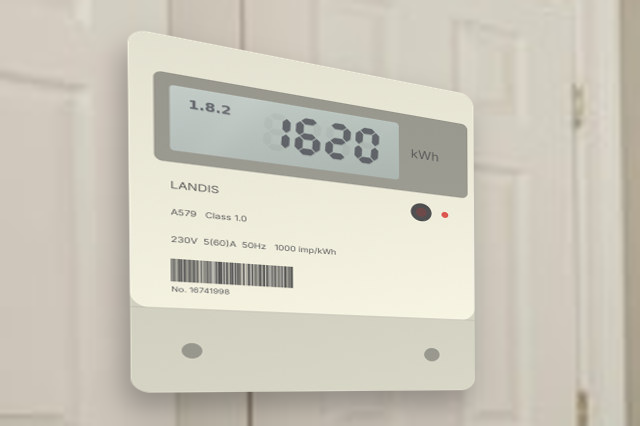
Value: 1620 kWh
